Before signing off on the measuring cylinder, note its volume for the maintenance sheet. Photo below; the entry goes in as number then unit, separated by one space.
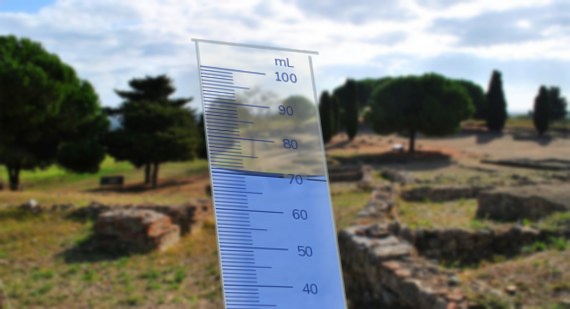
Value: 70 mL
